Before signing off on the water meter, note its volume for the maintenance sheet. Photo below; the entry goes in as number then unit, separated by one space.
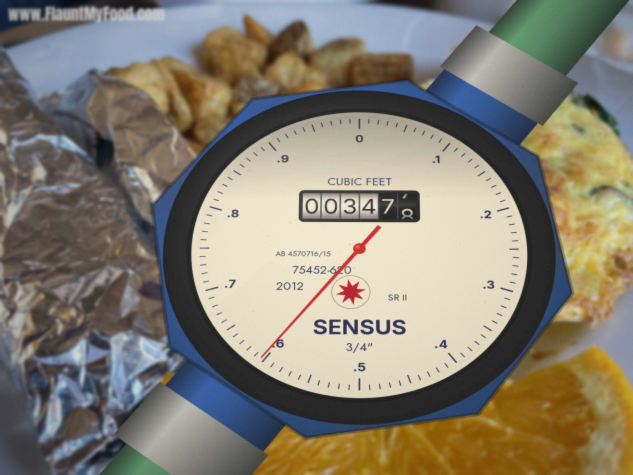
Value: 3477.60 ft³
